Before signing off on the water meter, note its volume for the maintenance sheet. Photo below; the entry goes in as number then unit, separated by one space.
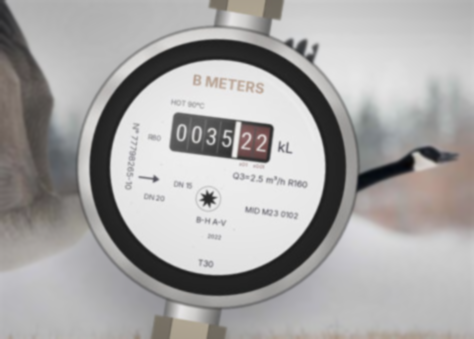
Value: 35.22 kL
